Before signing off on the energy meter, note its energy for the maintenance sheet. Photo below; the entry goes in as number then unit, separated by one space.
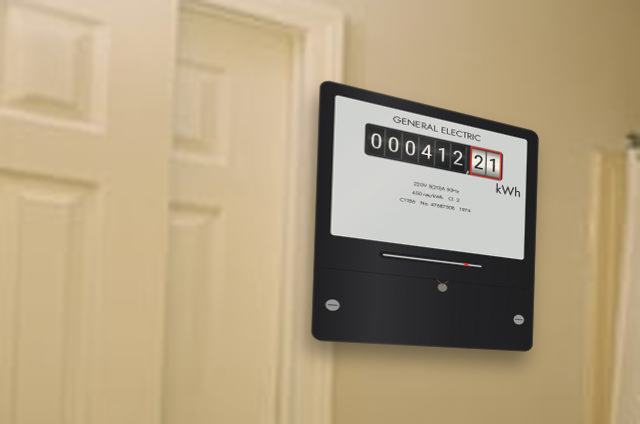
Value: 412.21 kWh
